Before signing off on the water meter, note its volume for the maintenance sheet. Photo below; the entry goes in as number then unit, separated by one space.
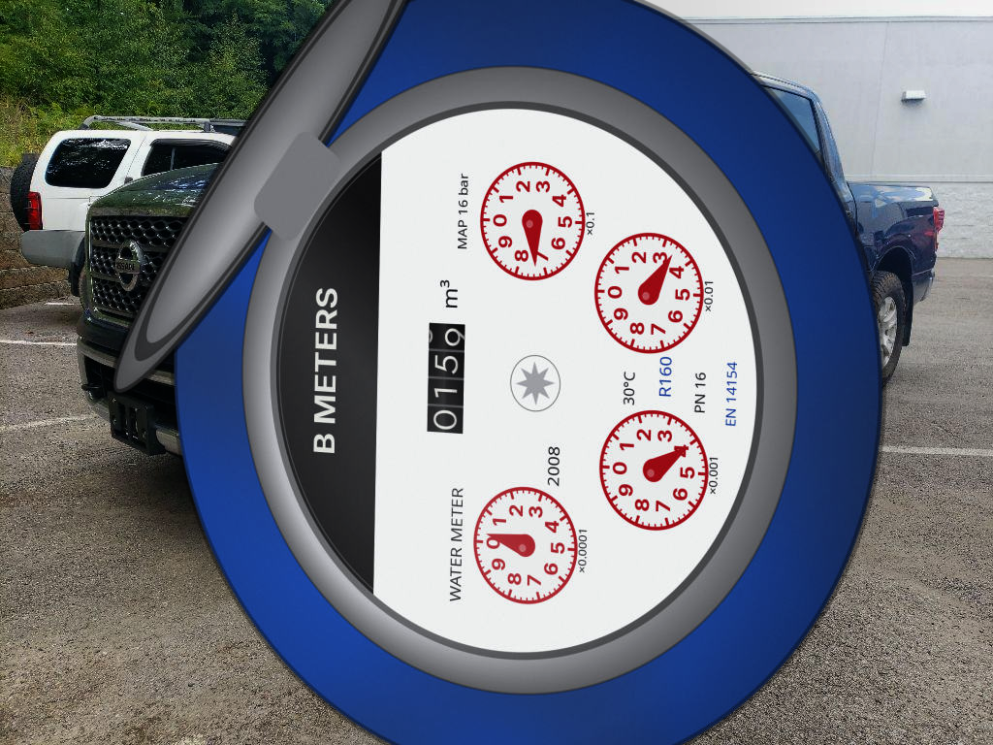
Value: 158.7340 m³
